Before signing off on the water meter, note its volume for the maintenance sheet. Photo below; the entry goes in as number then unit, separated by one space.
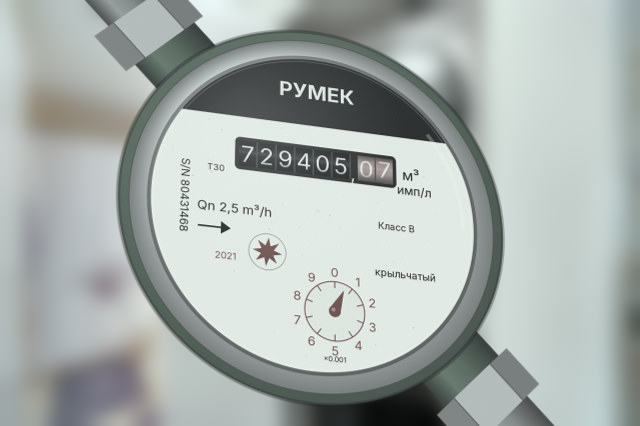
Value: 729405.070 m³
